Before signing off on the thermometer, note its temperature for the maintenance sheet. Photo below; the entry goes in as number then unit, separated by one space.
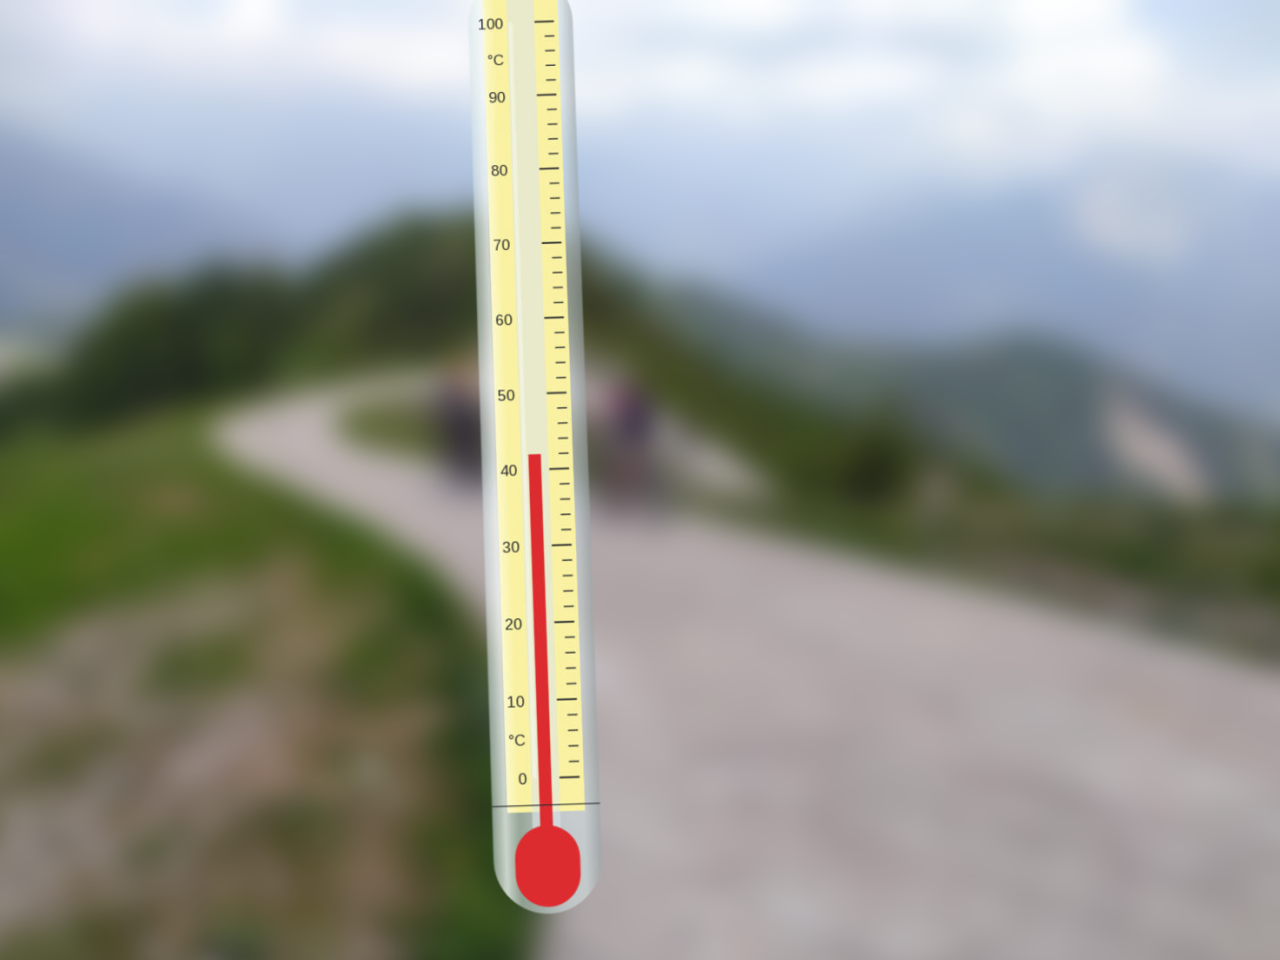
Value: 42 °C
